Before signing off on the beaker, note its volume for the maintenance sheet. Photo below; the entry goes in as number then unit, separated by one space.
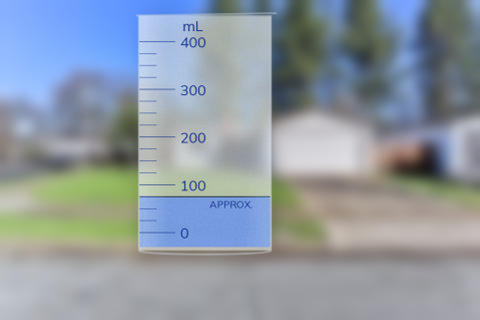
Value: 75 mL
